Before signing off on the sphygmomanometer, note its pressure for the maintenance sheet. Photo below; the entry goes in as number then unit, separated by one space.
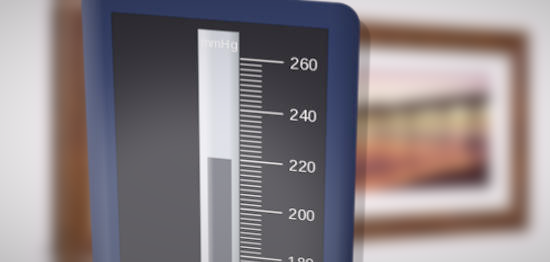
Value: 220 mmHg
